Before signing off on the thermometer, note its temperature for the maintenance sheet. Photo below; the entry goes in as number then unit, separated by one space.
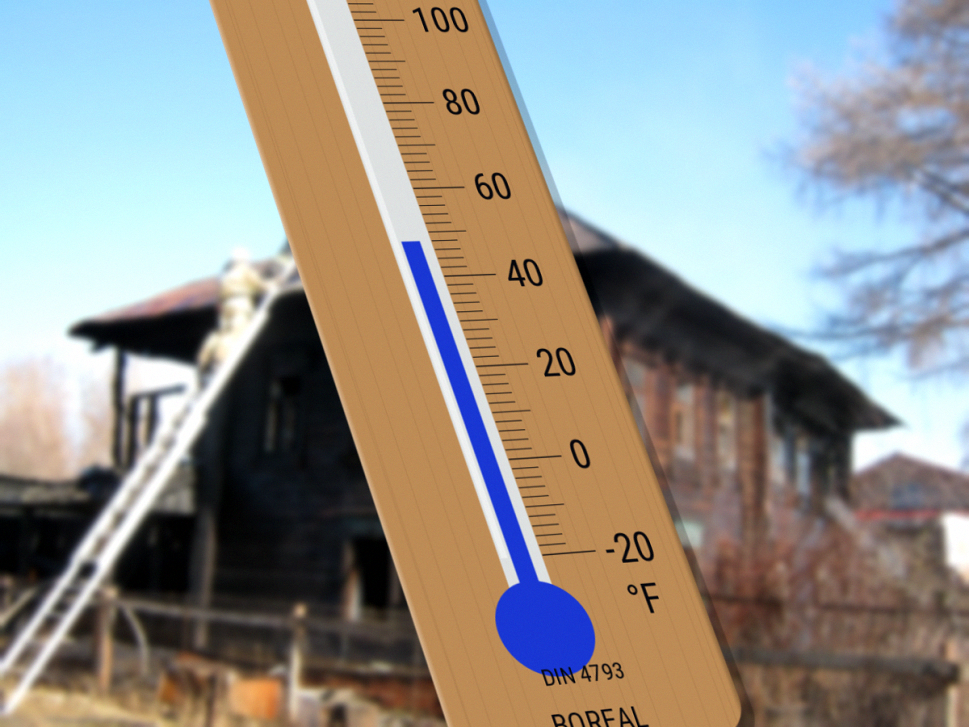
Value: 48 °F
